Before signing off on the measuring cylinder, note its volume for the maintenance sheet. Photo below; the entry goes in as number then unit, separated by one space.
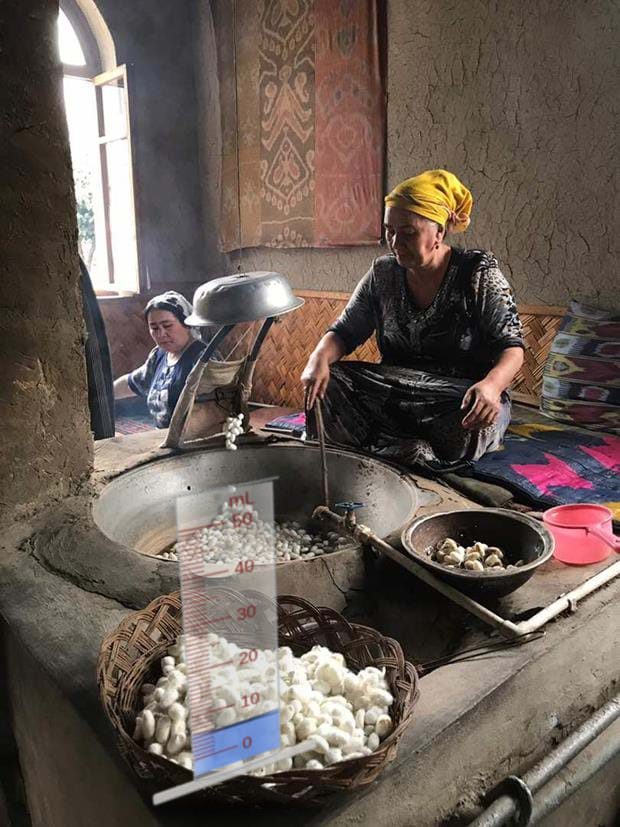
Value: 5 mL
